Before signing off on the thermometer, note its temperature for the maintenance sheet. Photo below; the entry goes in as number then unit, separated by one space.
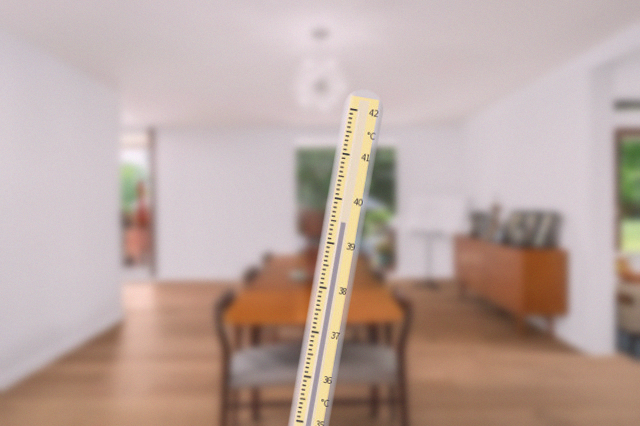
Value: 39.5 °C
